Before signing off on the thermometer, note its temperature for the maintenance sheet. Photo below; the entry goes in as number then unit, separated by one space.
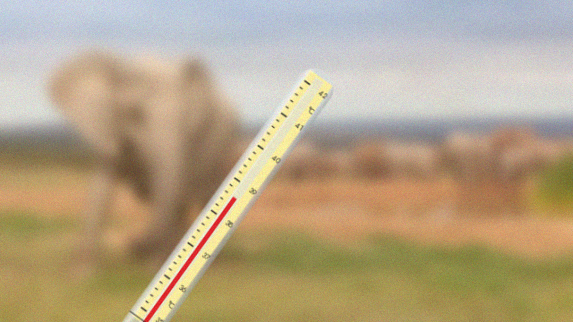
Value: 38.6 °C
